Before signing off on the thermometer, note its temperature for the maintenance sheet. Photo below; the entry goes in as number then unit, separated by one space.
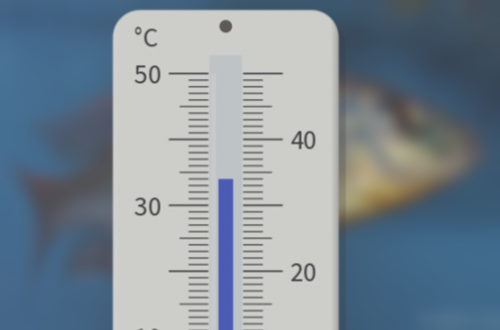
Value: 34 °C
